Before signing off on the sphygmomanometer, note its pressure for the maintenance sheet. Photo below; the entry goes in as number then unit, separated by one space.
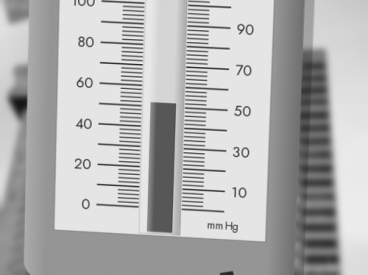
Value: 52 mmHg
